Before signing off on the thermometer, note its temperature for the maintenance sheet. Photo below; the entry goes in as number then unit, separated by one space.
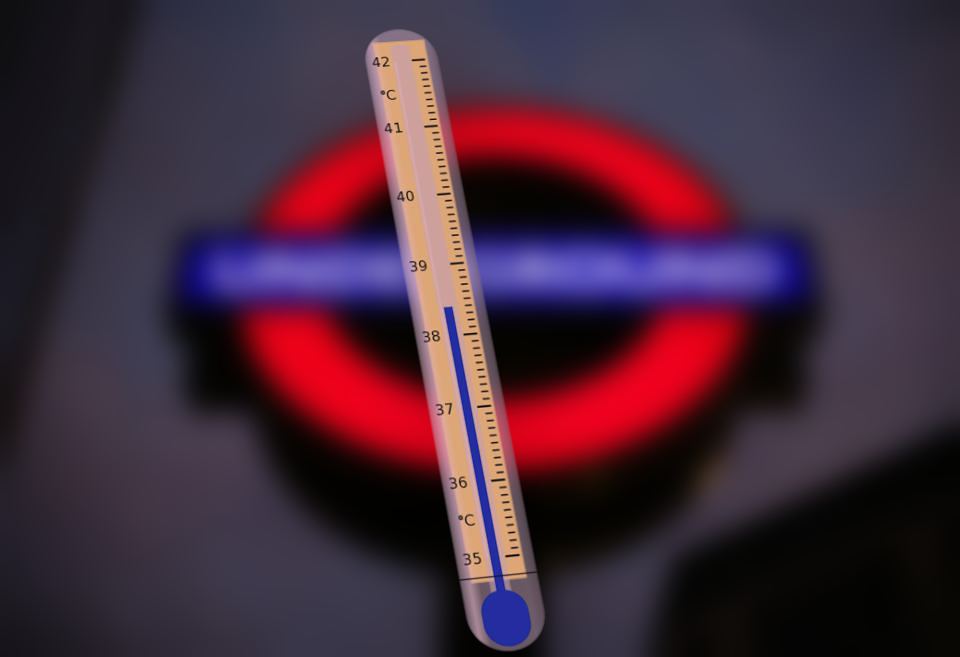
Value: 38.4 °C
